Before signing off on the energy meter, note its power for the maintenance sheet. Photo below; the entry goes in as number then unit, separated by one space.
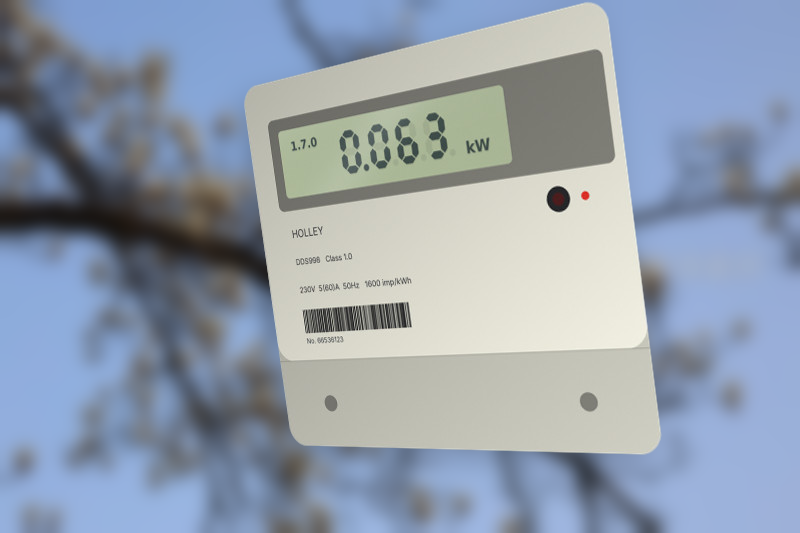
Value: 0.063 kW
